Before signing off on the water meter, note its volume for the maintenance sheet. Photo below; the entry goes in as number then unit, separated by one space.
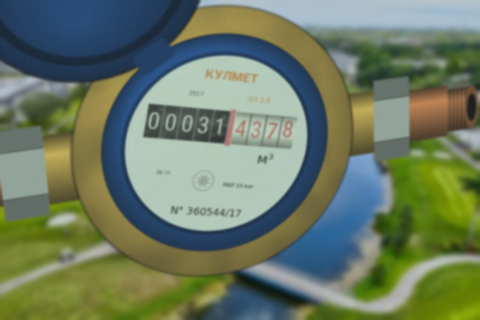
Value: 31.4378 m³
